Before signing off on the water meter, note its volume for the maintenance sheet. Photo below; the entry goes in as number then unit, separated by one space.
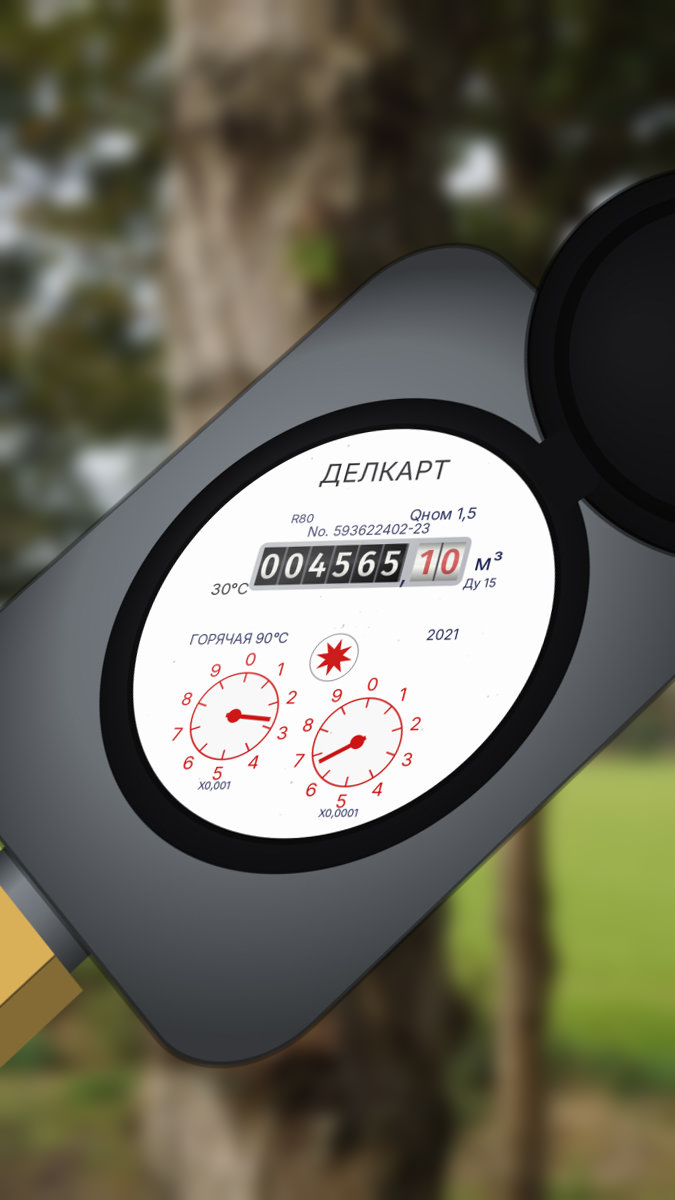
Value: 4565.1026 m³
